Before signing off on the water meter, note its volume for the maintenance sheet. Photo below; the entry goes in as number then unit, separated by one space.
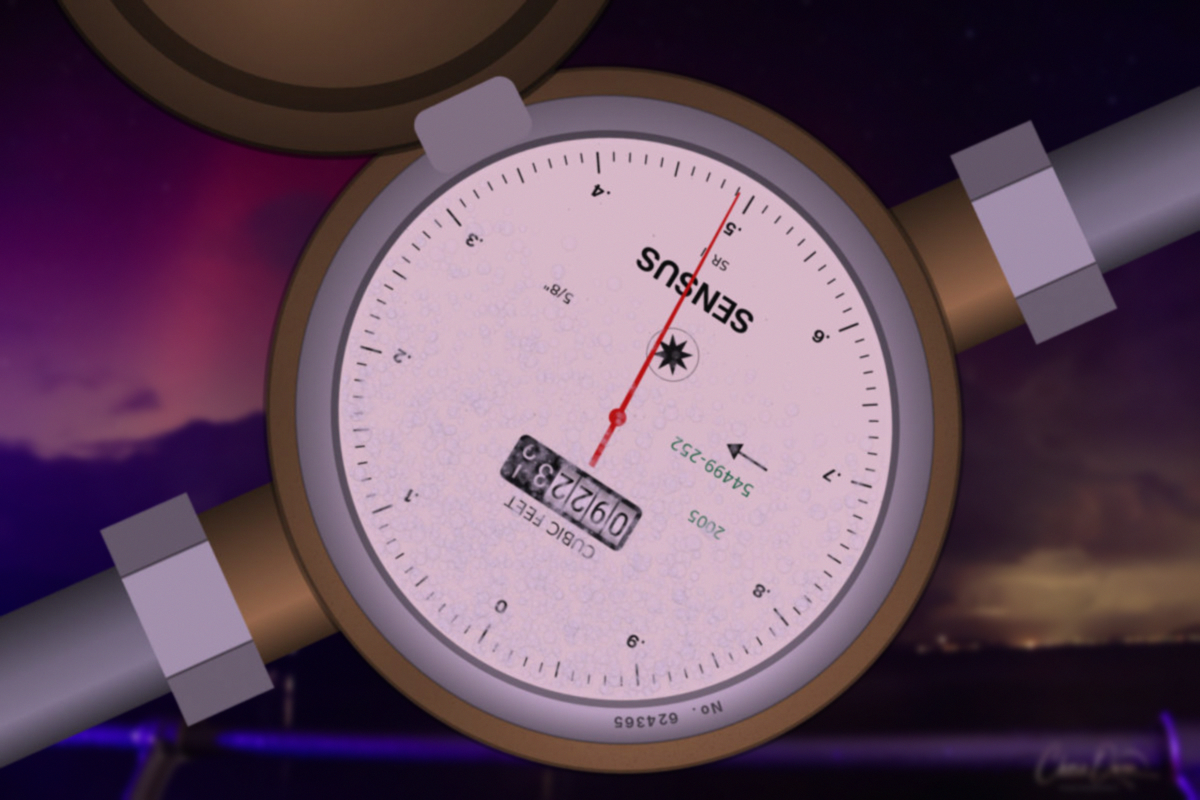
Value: 92231.49 ft³
